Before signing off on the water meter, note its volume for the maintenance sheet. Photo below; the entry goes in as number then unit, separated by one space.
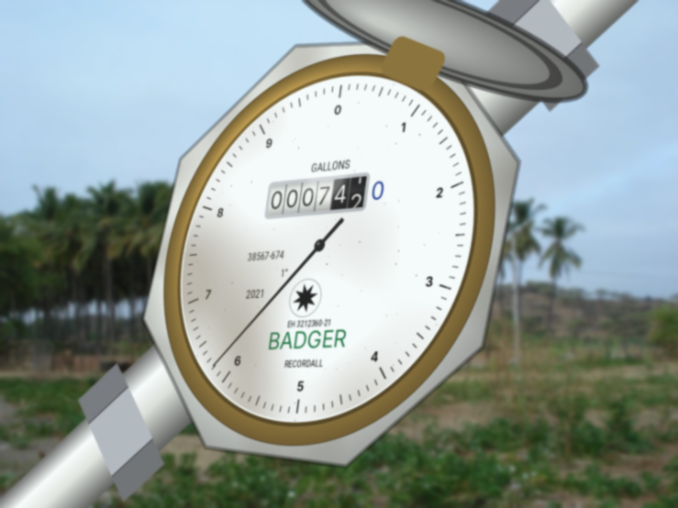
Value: 7416.2 gal
